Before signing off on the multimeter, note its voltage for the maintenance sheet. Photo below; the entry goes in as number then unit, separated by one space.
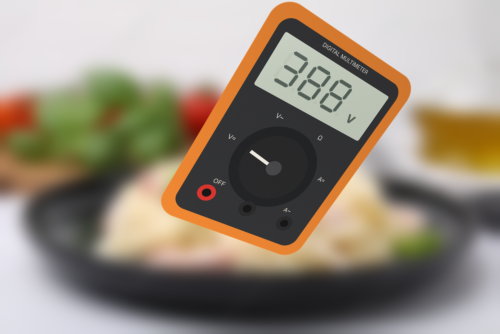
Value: 388 V
